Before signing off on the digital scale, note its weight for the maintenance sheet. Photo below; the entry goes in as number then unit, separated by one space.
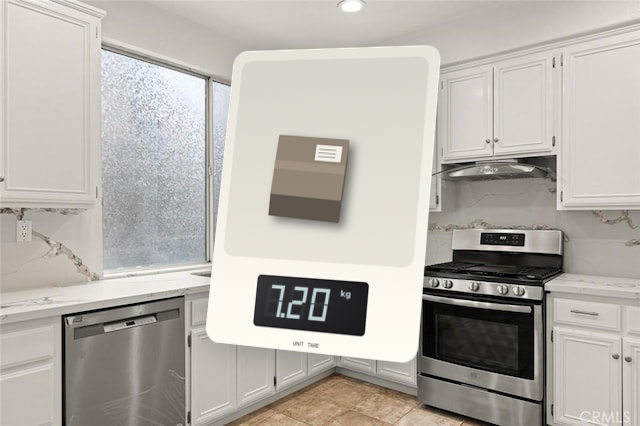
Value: 7.20 kg
